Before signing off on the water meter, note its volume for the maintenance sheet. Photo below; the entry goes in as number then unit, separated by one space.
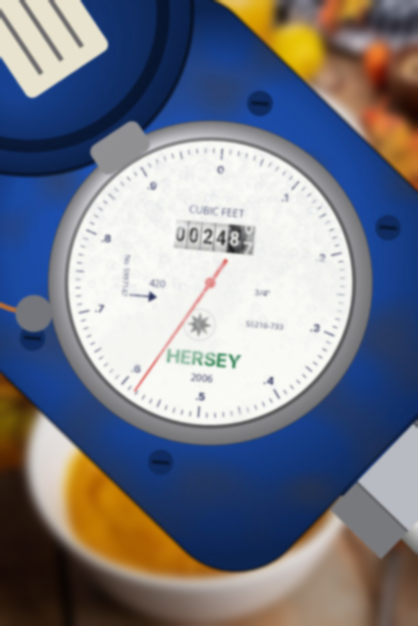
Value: 2486.58 ft³
